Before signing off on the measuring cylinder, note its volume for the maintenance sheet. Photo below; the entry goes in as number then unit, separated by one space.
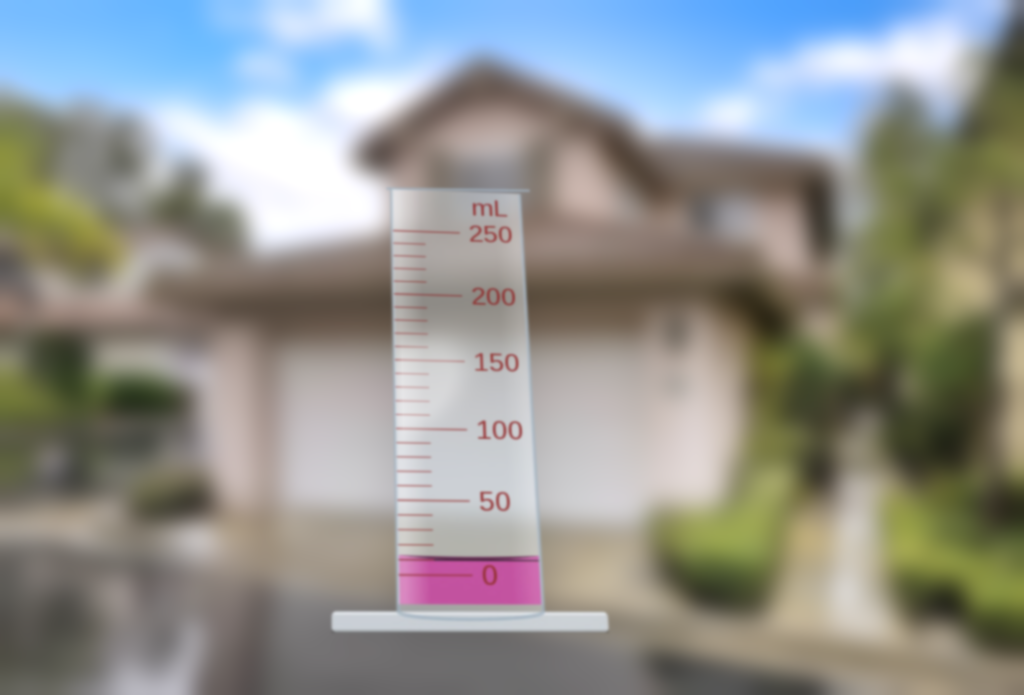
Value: 10 mL
